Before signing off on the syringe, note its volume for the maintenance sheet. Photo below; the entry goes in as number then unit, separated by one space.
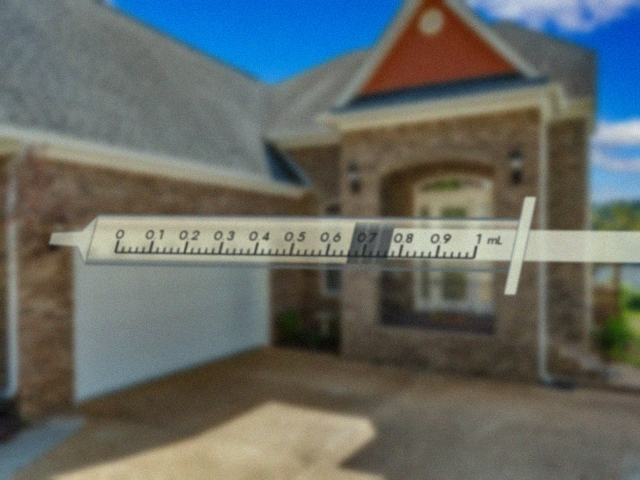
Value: 0.66 mL
